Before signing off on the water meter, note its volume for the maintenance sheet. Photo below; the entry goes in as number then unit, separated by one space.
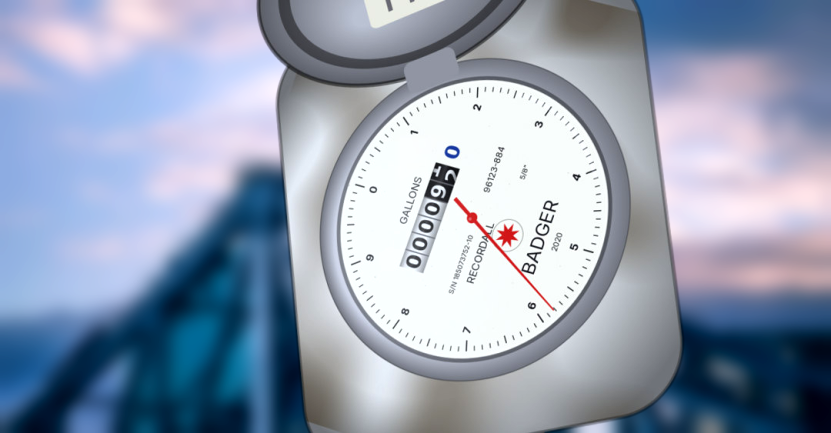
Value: 915.8 gal
